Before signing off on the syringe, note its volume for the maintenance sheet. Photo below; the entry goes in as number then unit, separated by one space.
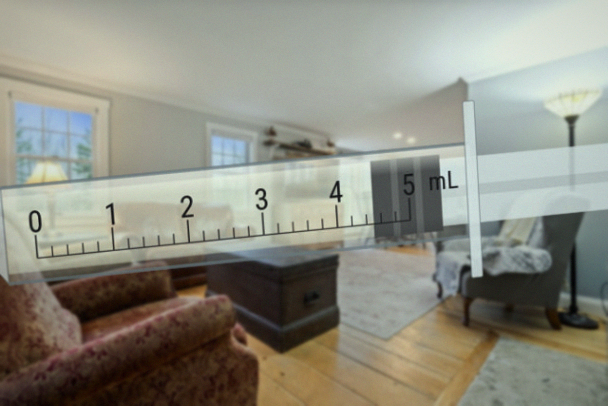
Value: 4.5 mL
